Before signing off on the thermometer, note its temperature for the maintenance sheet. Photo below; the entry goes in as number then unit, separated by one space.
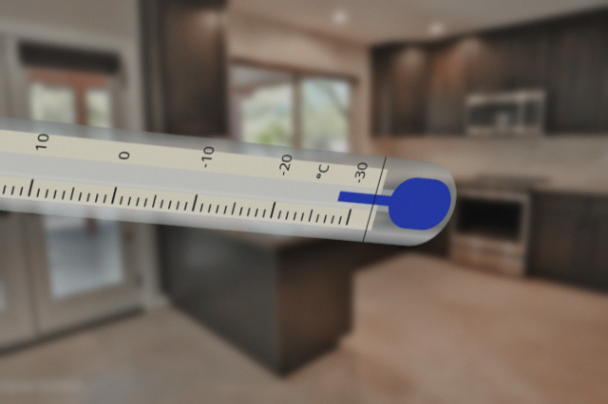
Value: -28 °C
